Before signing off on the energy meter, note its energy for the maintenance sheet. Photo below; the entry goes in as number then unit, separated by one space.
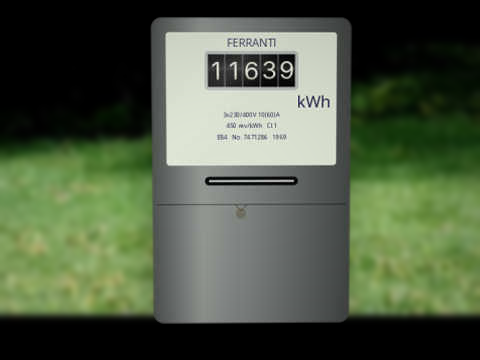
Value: 11639 kWh
